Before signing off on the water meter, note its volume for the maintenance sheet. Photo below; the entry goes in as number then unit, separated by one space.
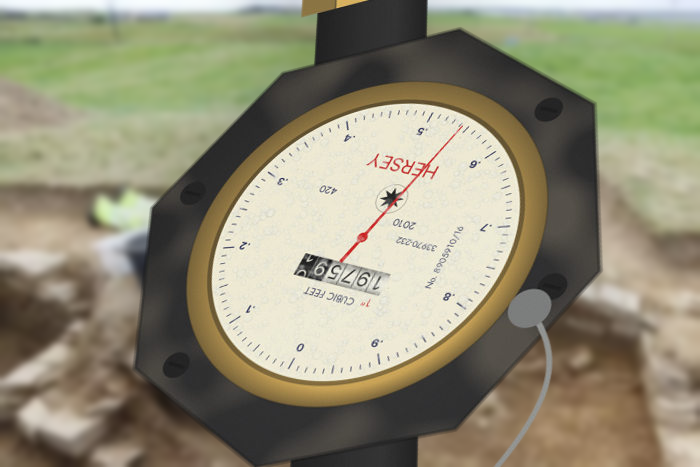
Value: 197590.54 ft³
